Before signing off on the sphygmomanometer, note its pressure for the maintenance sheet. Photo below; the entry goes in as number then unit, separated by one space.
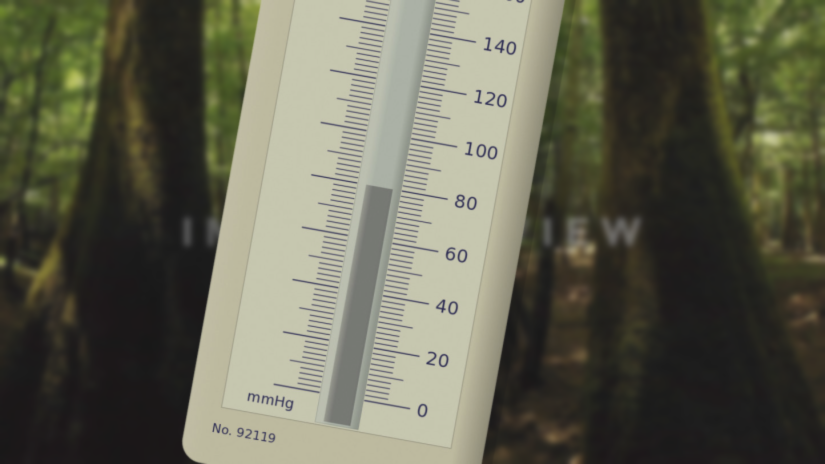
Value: 80 mmHg
